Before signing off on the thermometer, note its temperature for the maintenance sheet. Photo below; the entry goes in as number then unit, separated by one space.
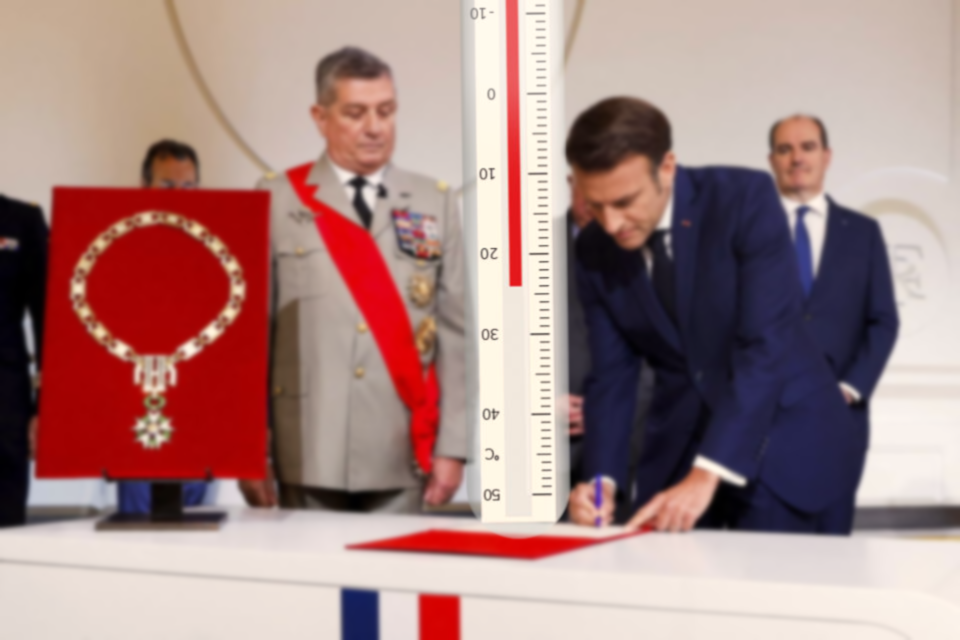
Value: 24 °C
